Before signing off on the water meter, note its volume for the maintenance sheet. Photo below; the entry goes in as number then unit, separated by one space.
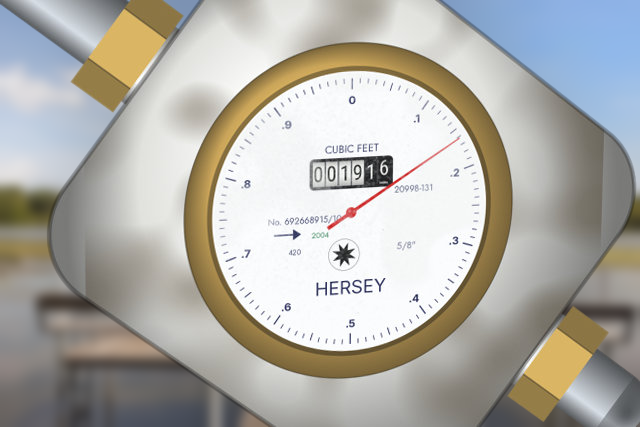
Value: 1916.16 ft³
